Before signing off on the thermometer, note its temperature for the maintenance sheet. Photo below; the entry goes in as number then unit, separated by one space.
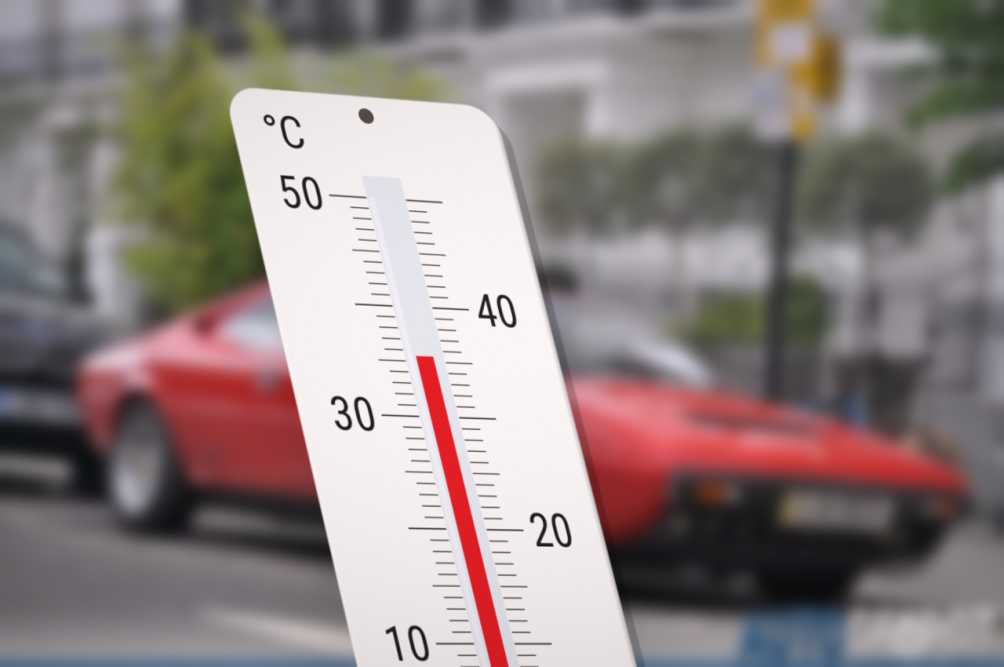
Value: 35.5 °C
